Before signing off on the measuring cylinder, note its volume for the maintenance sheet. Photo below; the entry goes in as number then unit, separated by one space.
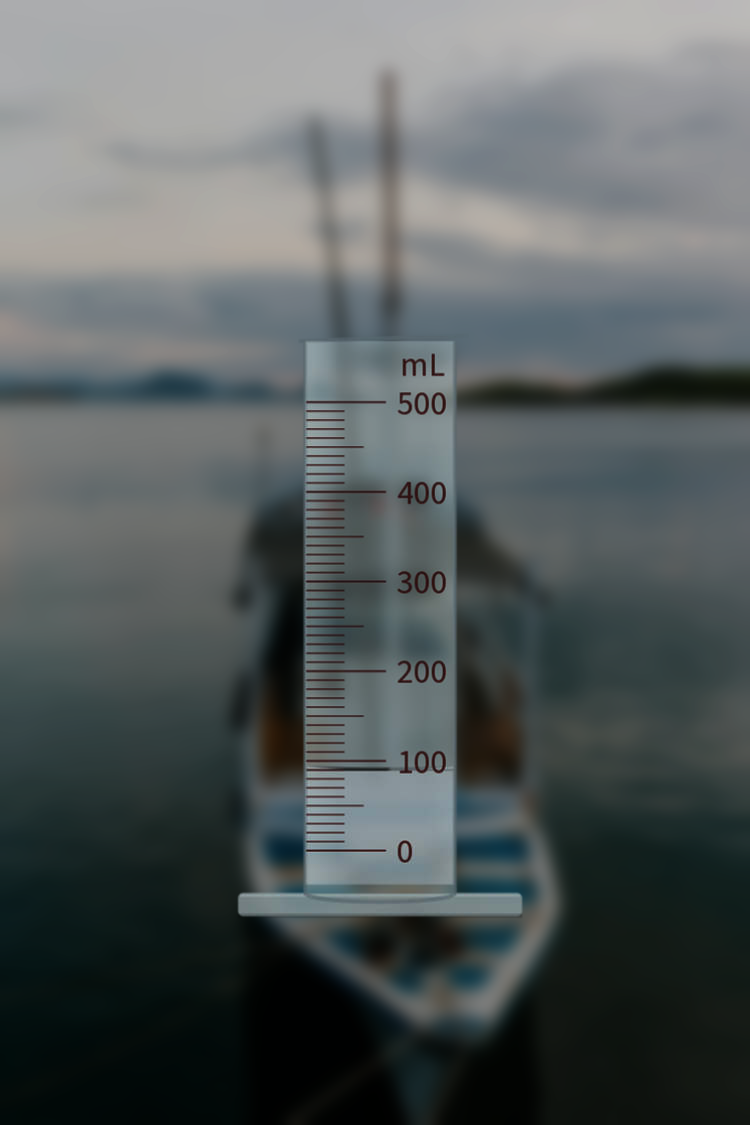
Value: 90 mL
